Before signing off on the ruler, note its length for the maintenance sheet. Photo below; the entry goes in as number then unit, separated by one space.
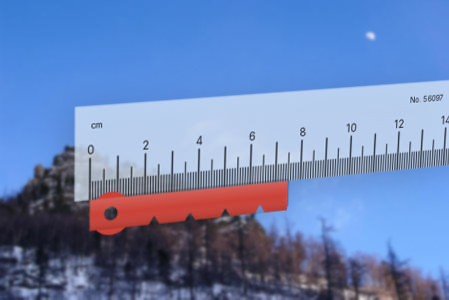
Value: 7.5 cm
